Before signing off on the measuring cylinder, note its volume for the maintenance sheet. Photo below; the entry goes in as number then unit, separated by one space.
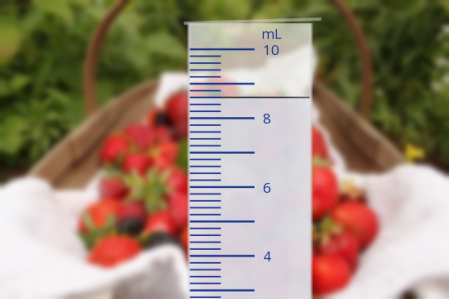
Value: 8.6 mL
